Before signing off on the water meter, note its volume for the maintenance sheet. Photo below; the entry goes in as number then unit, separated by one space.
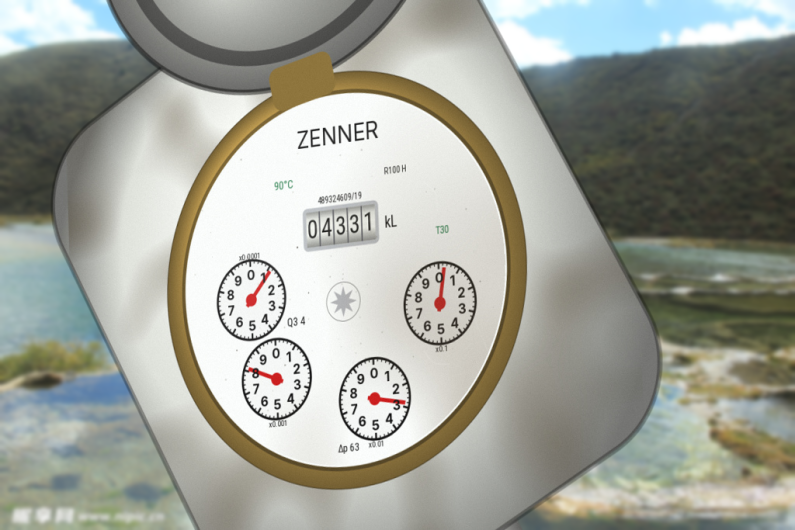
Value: 4331.0281 kL
